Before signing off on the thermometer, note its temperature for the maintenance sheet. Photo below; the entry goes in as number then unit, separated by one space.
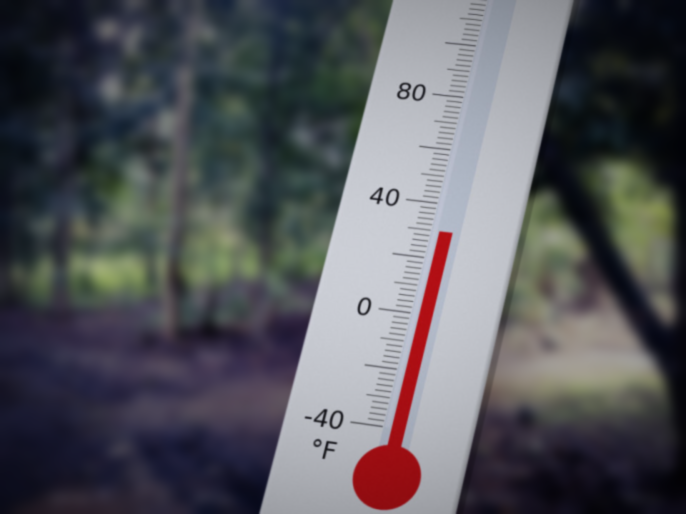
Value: 30 °F
